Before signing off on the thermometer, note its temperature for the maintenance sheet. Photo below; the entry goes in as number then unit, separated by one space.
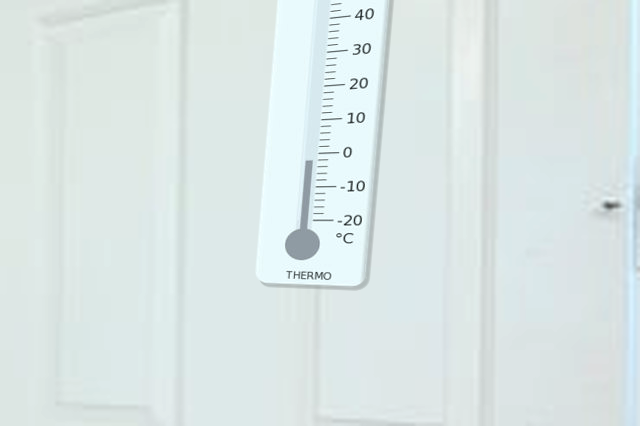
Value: -2 °C
